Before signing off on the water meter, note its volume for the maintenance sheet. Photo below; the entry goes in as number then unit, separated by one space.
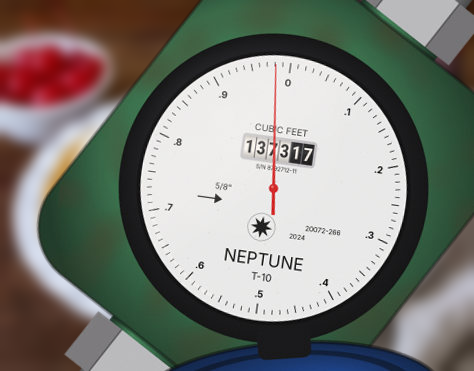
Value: 137316.98 ft³
